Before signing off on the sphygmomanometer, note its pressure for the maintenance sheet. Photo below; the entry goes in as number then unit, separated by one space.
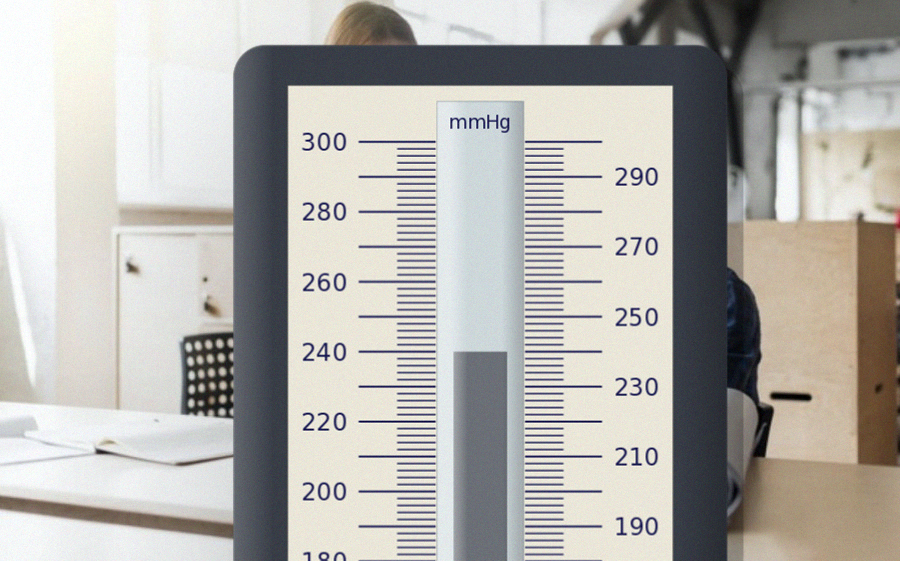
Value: 240 mmHg
